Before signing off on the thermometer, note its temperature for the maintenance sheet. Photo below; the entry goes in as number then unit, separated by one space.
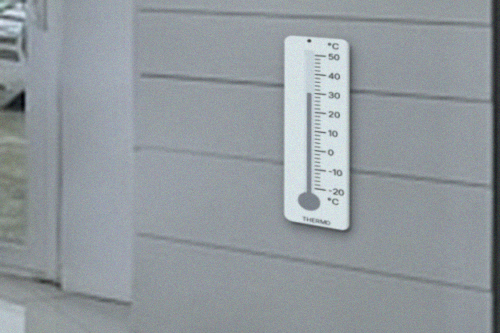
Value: 30 °C
